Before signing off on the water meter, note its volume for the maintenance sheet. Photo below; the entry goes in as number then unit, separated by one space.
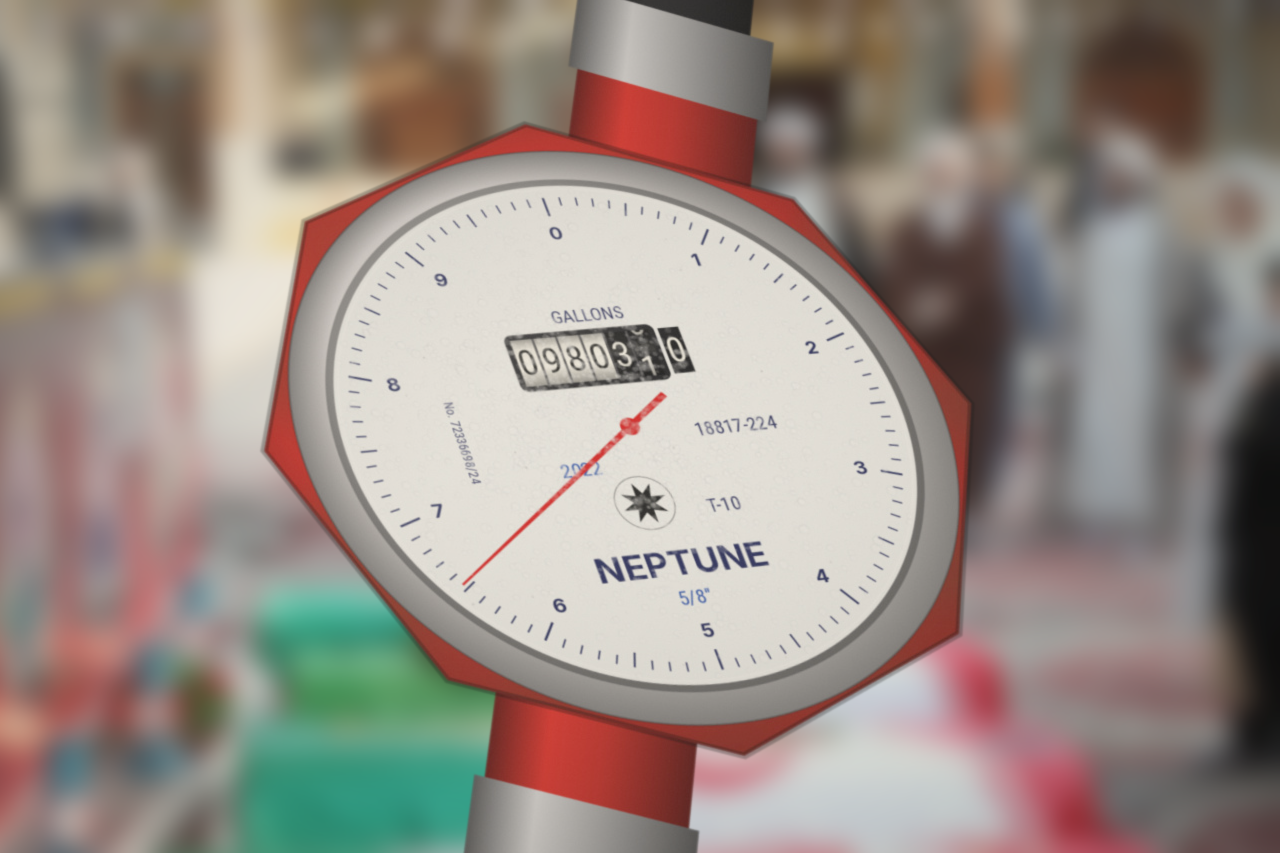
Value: 980306.5 gal
